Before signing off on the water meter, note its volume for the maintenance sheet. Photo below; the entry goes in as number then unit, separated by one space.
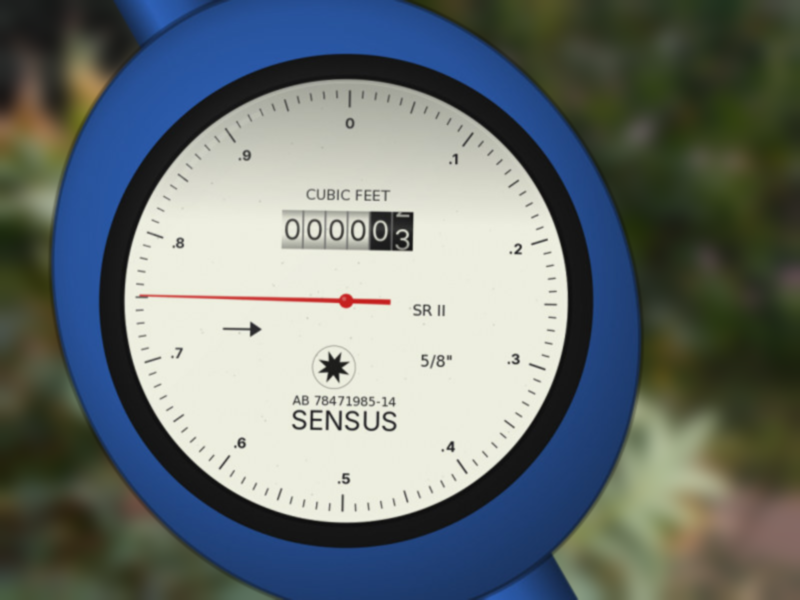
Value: 2.75 ft³
